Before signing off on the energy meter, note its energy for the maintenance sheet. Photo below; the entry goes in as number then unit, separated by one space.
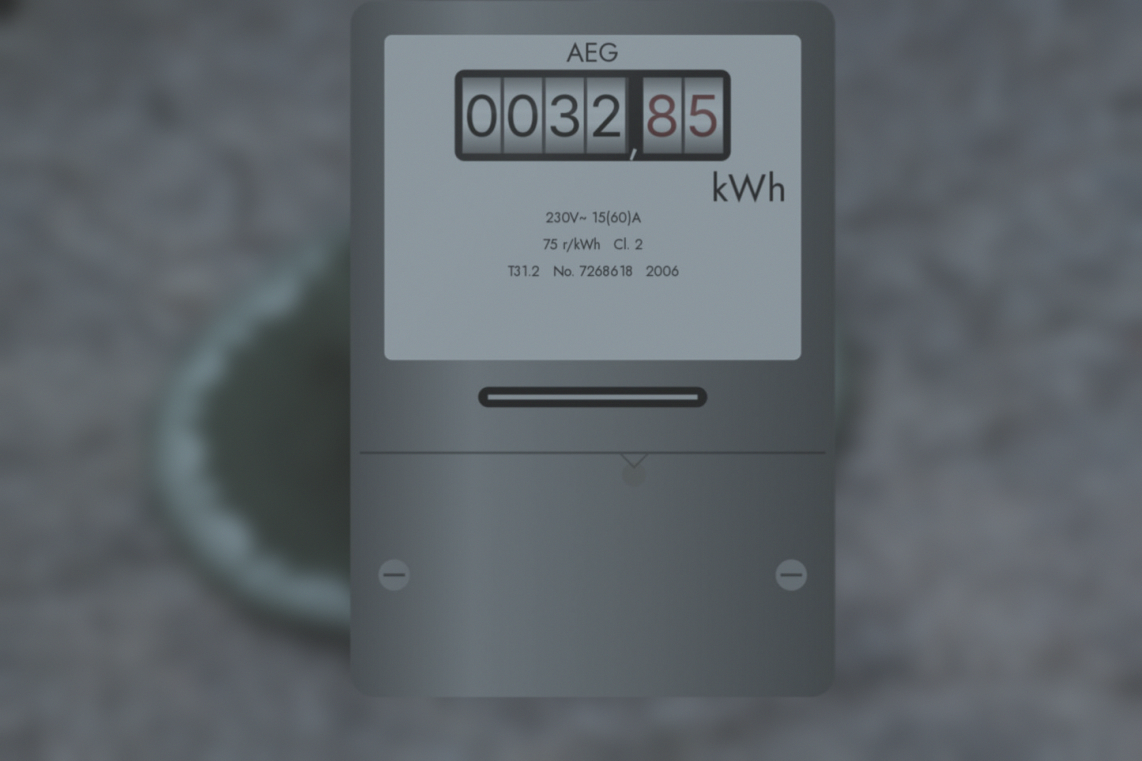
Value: 32.85 kWh
